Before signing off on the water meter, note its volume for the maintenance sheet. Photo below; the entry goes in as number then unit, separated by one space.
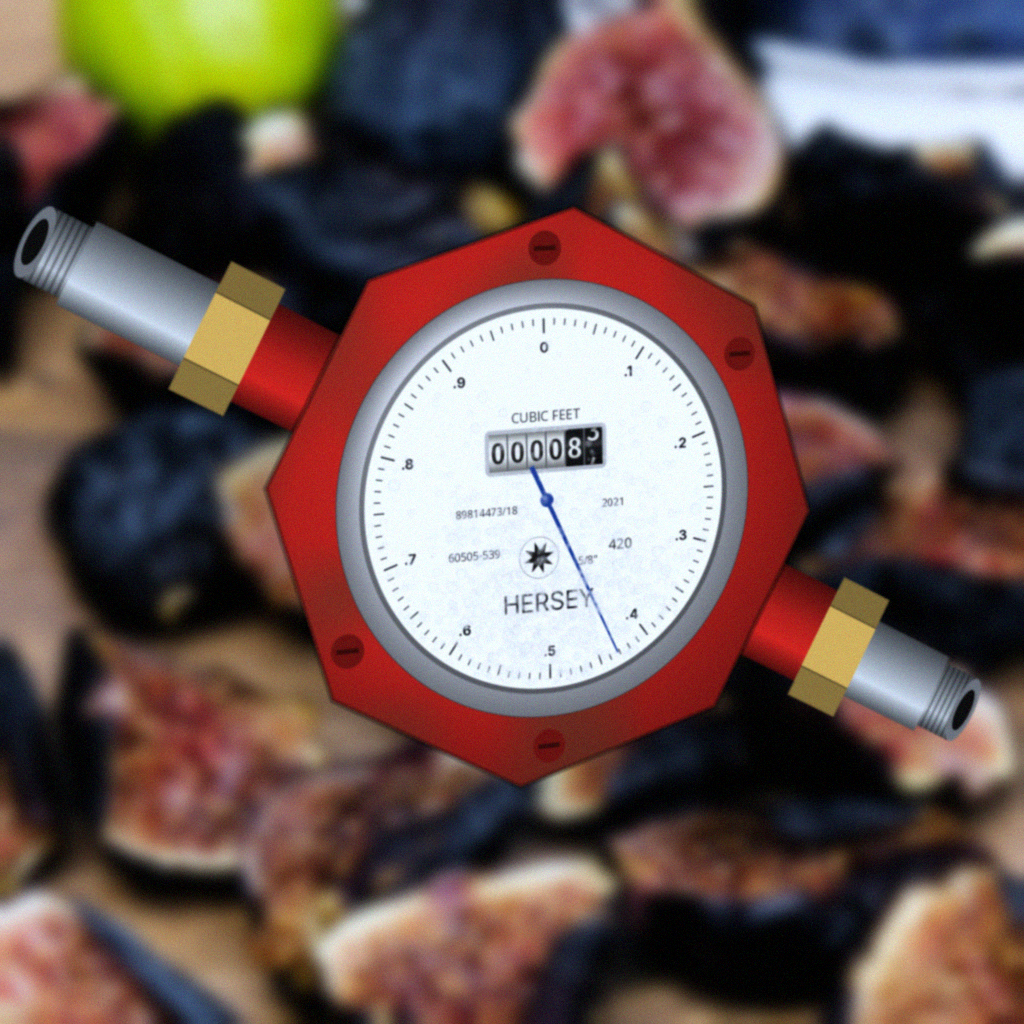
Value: 83.43 ft³
